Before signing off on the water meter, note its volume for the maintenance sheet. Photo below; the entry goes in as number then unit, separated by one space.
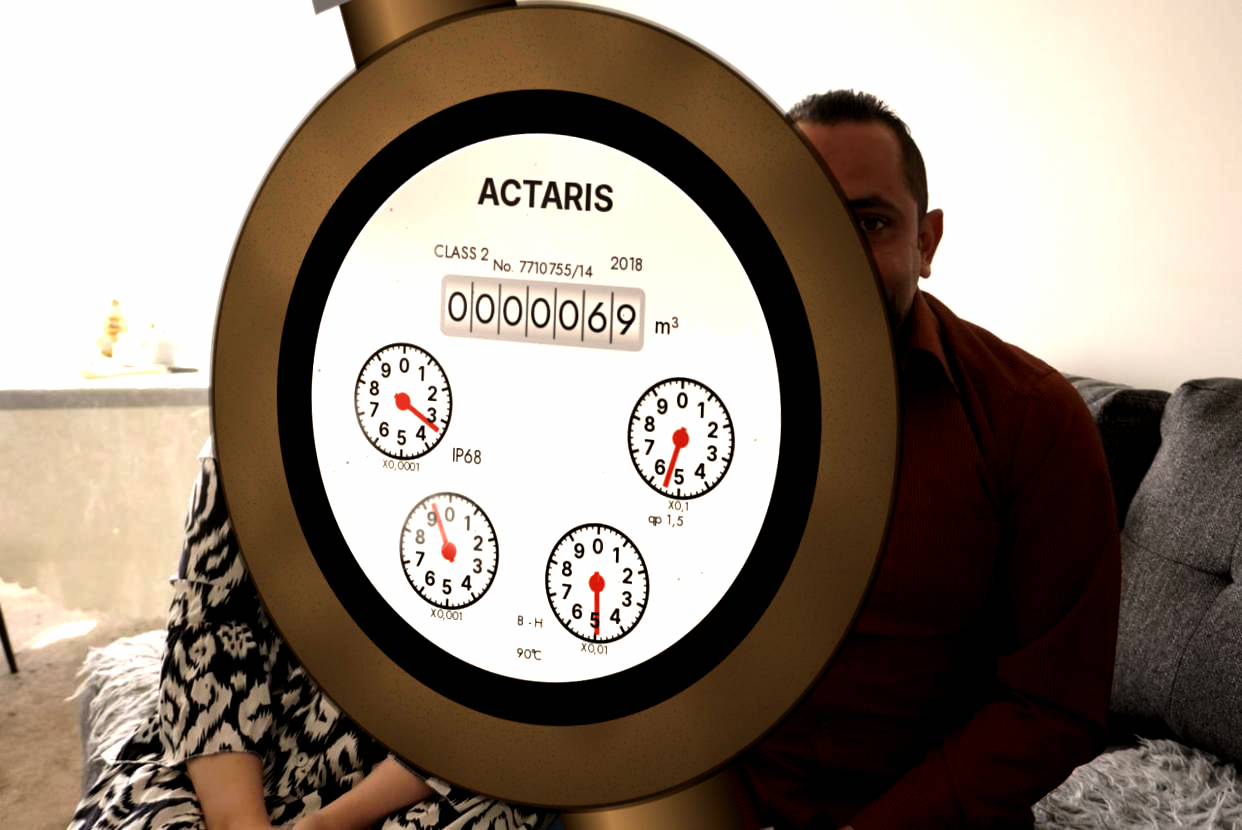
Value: 69.5493 m³
